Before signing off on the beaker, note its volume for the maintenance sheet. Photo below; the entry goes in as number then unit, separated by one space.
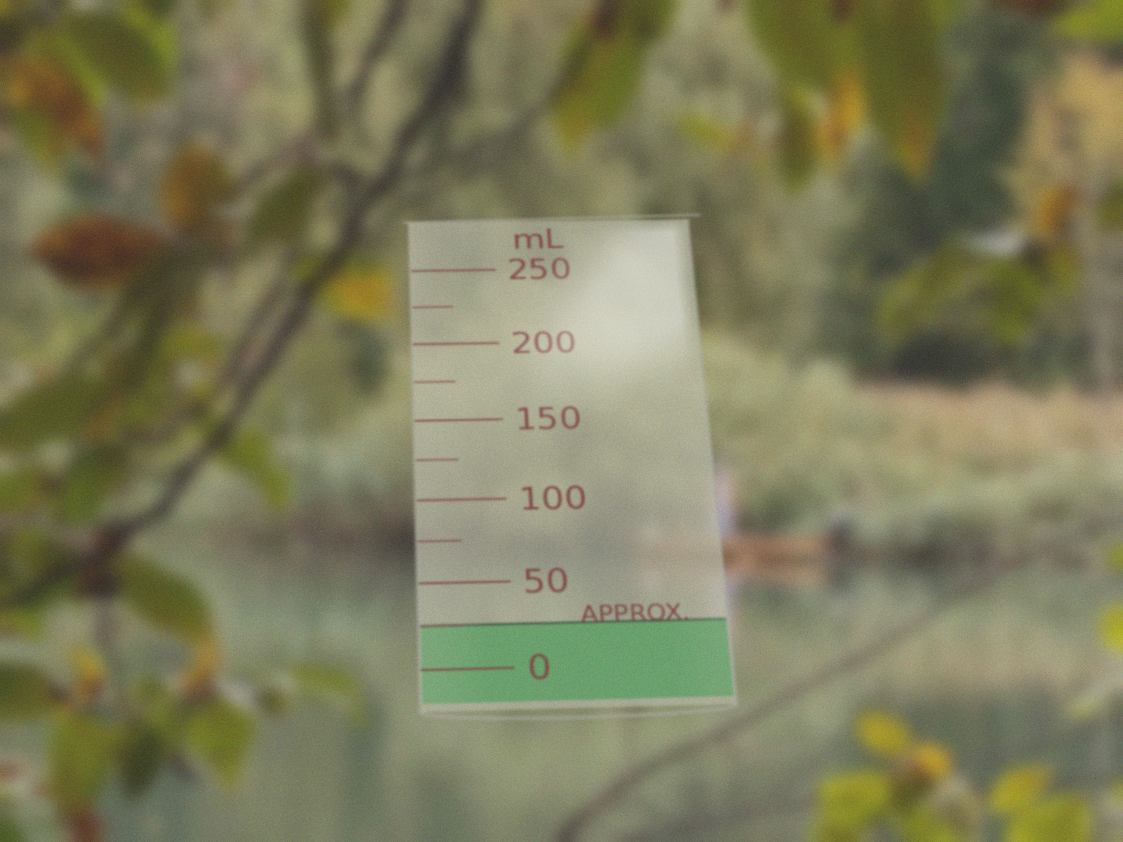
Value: 25 mL
